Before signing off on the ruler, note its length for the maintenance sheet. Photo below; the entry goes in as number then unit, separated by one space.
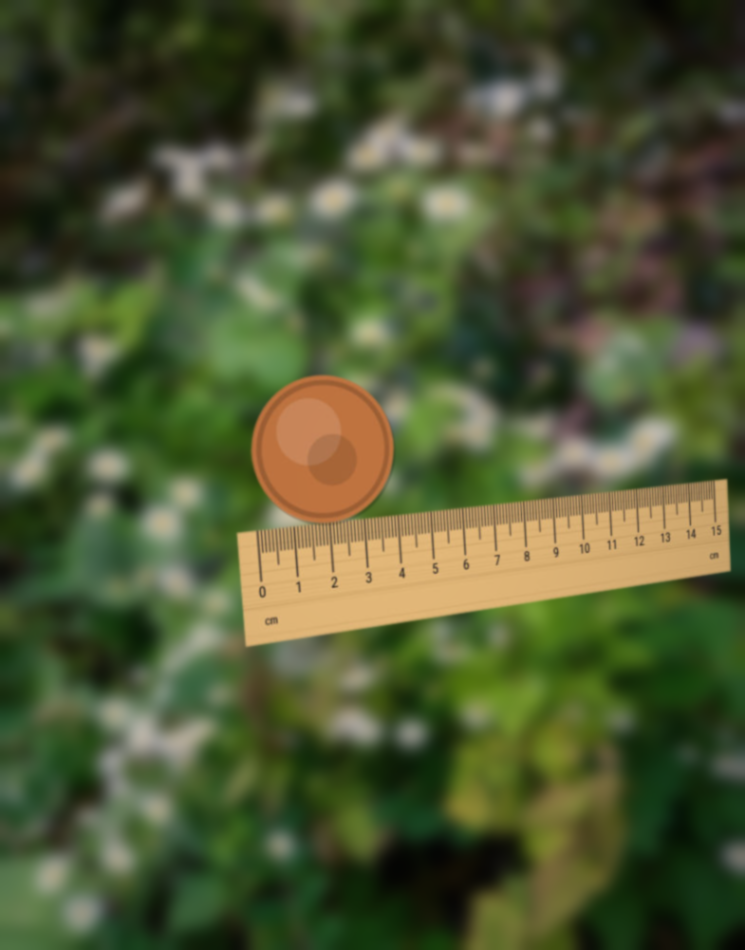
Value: 4 cm
